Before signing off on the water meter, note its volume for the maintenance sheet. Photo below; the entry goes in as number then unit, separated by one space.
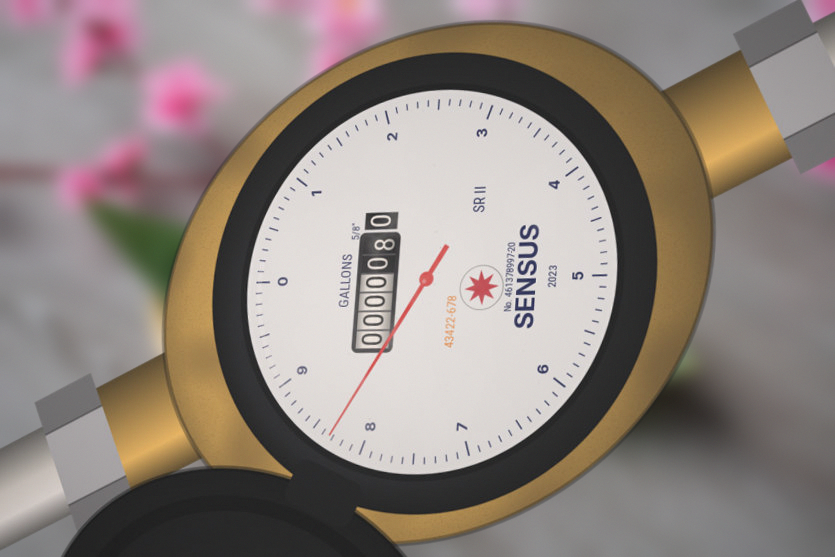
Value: 78.3 gal
